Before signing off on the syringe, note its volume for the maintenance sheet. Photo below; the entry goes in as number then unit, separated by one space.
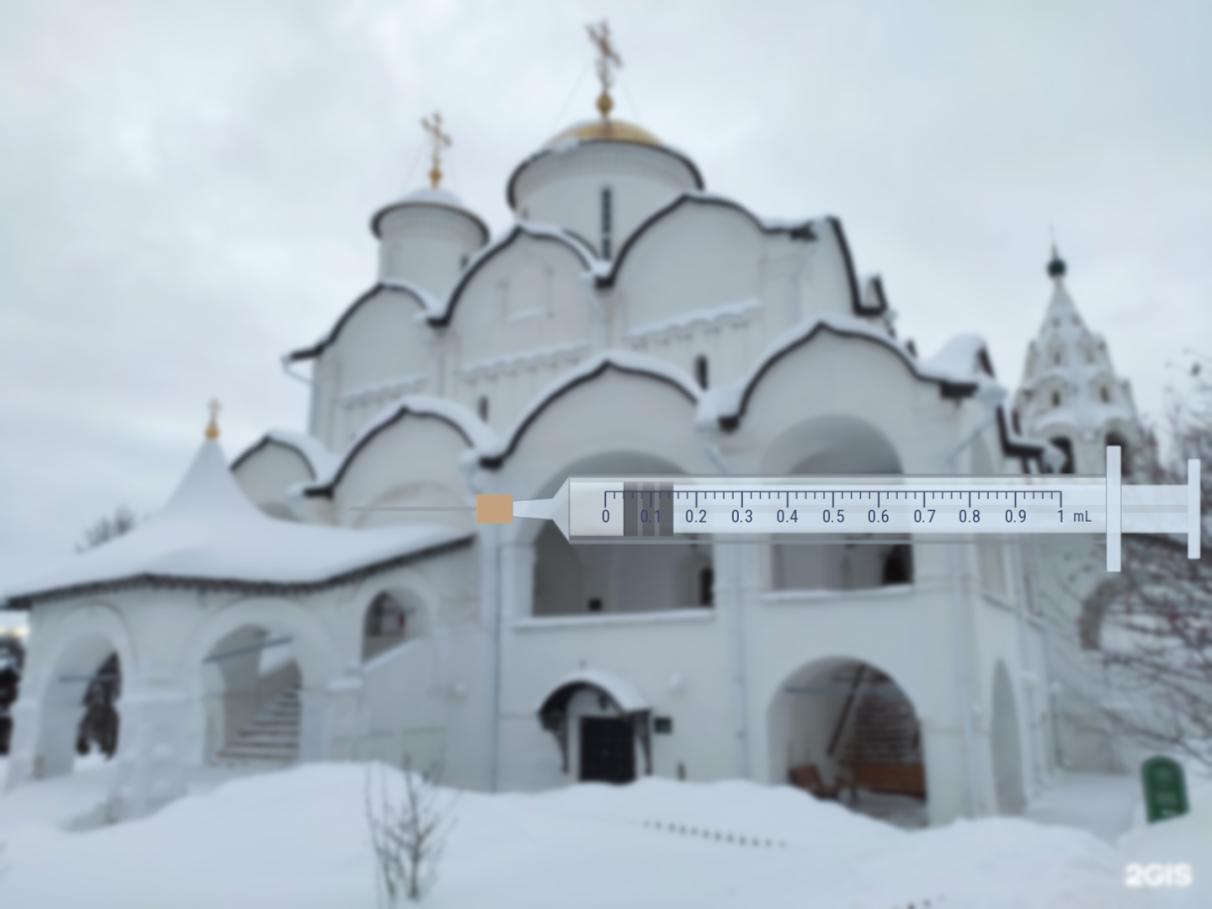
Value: 0.04 mL
